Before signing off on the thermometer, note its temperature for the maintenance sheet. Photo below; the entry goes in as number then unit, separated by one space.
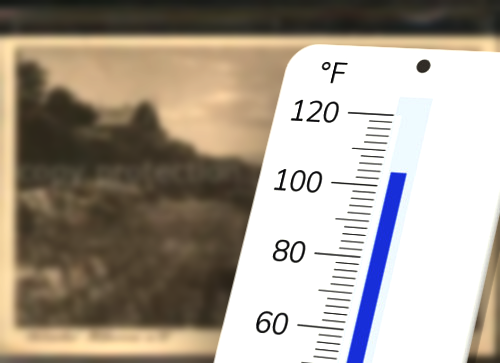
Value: 104 °F
